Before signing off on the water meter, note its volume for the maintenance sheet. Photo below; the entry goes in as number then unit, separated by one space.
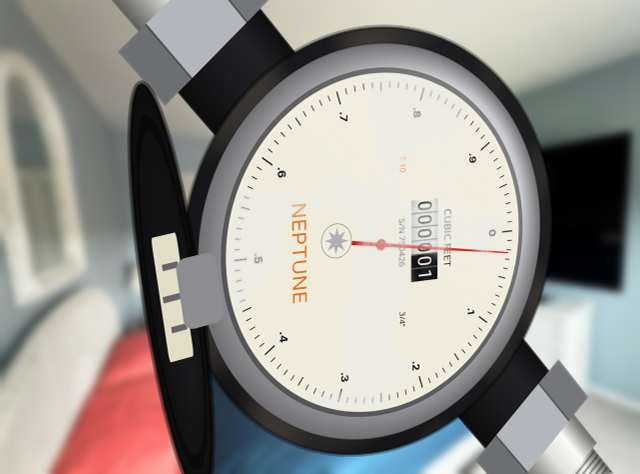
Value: 1.02 ft³
